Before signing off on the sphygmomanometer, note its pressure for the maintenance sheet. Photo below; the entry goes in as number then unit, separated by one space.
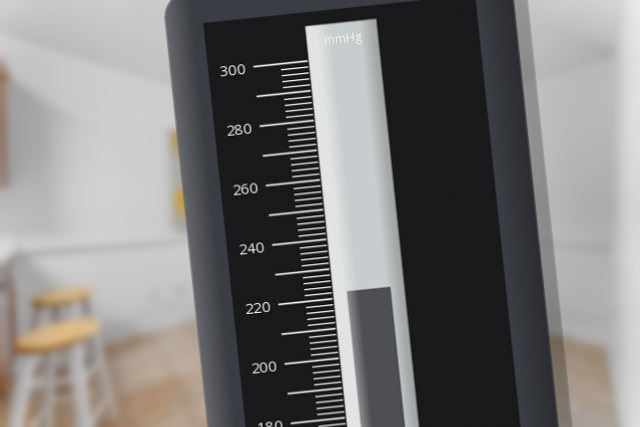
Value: 222 mmHg
